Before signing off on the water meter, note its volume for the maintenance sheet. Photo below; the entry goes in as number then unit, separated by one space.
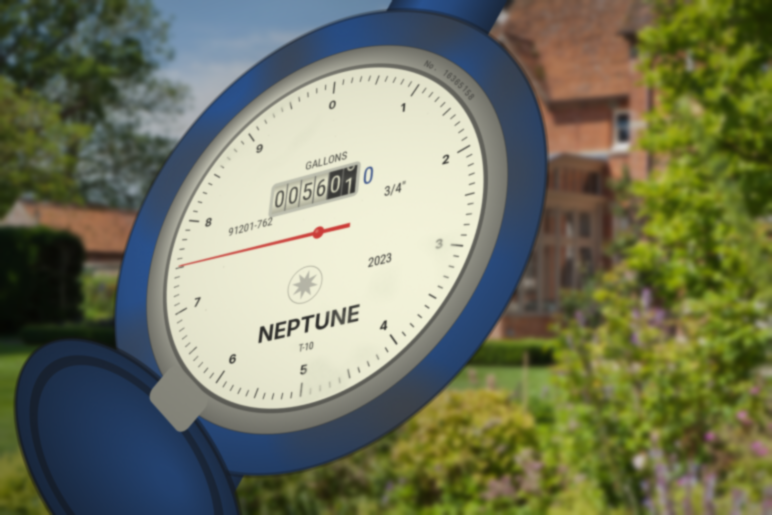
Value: 56007.5 gal
